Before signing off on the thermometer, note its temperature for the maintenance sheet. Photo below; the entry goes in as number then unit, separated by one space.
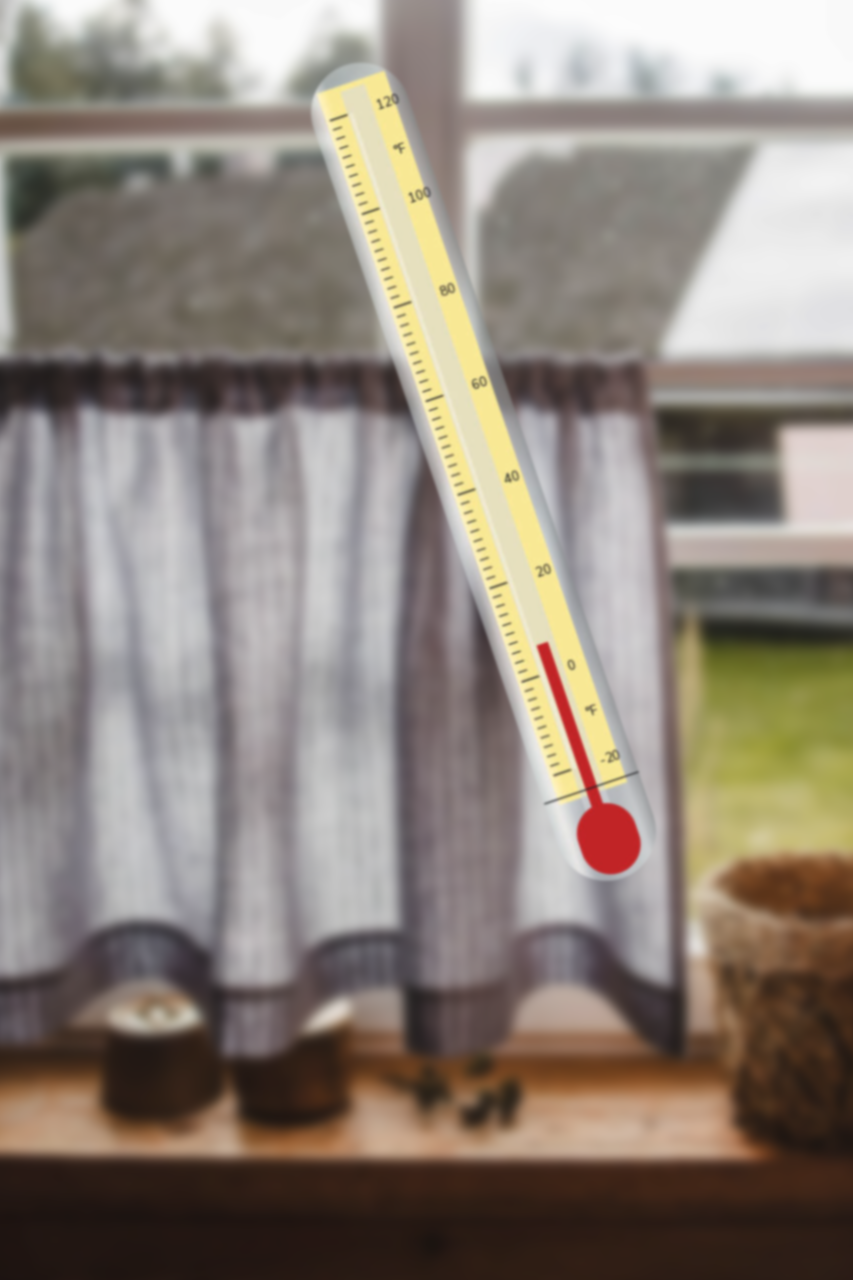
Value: 6 °F
